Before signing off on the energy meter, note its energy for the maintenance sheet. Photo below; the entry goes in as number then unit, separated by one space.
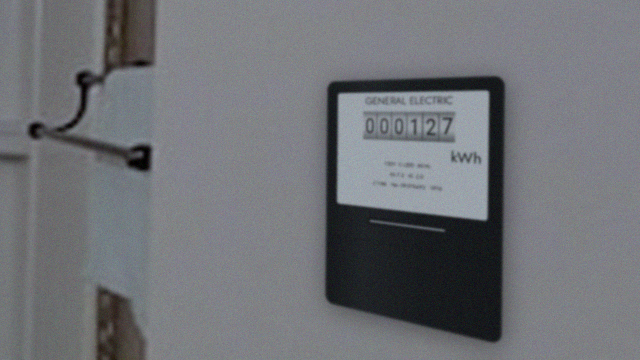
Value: 127 kWh
